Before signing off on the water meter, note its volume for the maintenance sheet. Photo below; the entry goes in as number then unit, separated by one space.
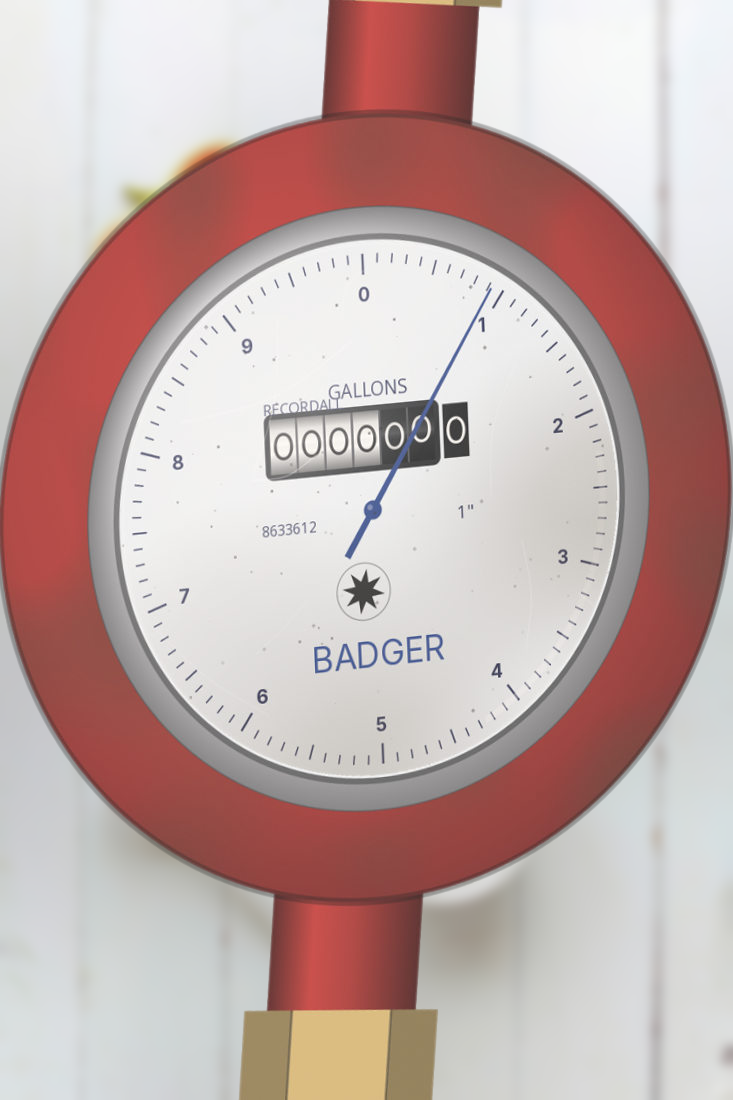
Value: 0.9 gal
